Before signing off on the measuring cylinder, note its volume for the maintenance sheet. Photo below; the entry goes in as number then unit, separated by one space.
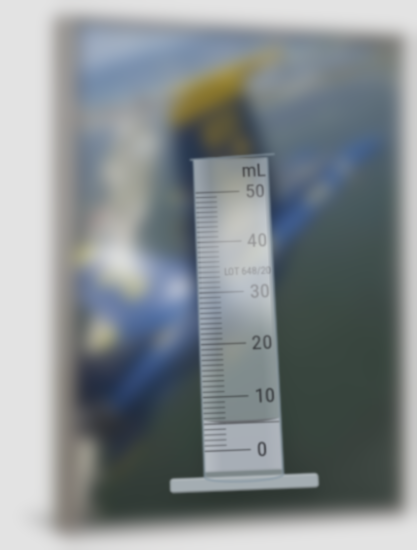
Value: 5 mL
